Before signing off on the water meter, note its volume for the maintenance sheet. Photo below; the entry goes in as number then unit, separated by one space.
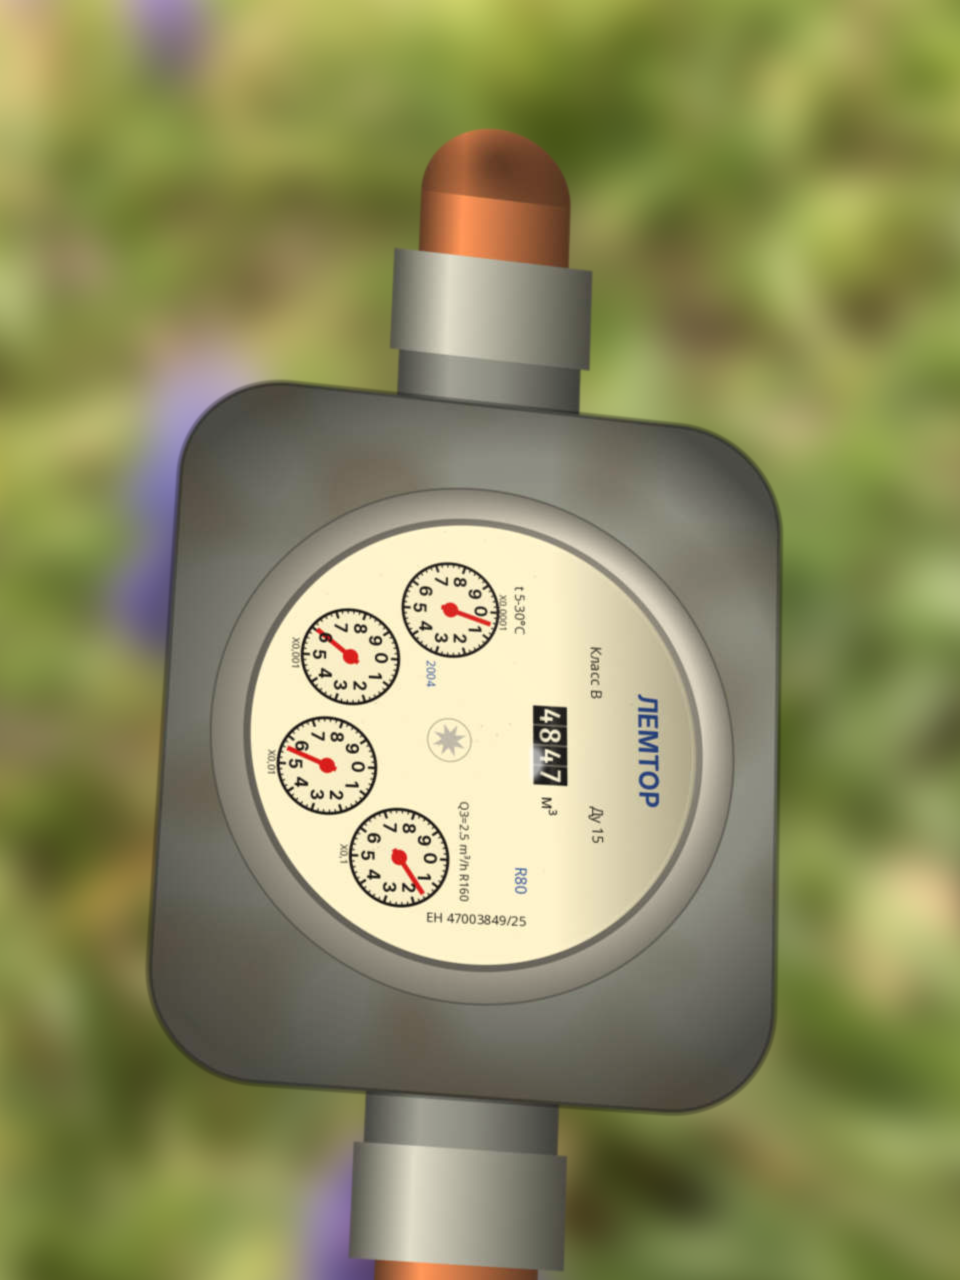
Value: 4847.1560 m³
